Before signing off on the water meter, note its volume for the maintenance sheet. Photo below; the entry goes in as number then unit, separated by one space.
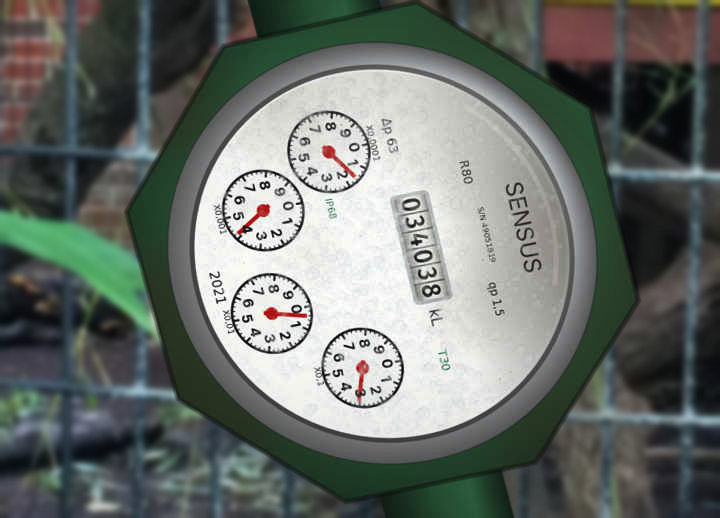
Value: 34038.3041 kL
